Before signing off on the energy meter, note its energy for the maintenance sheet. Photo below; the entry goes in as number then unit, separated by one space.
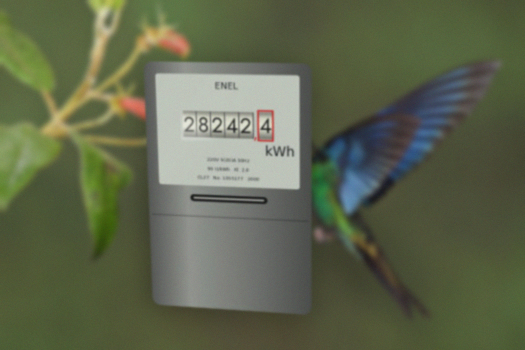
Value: 28242.4 kWh
